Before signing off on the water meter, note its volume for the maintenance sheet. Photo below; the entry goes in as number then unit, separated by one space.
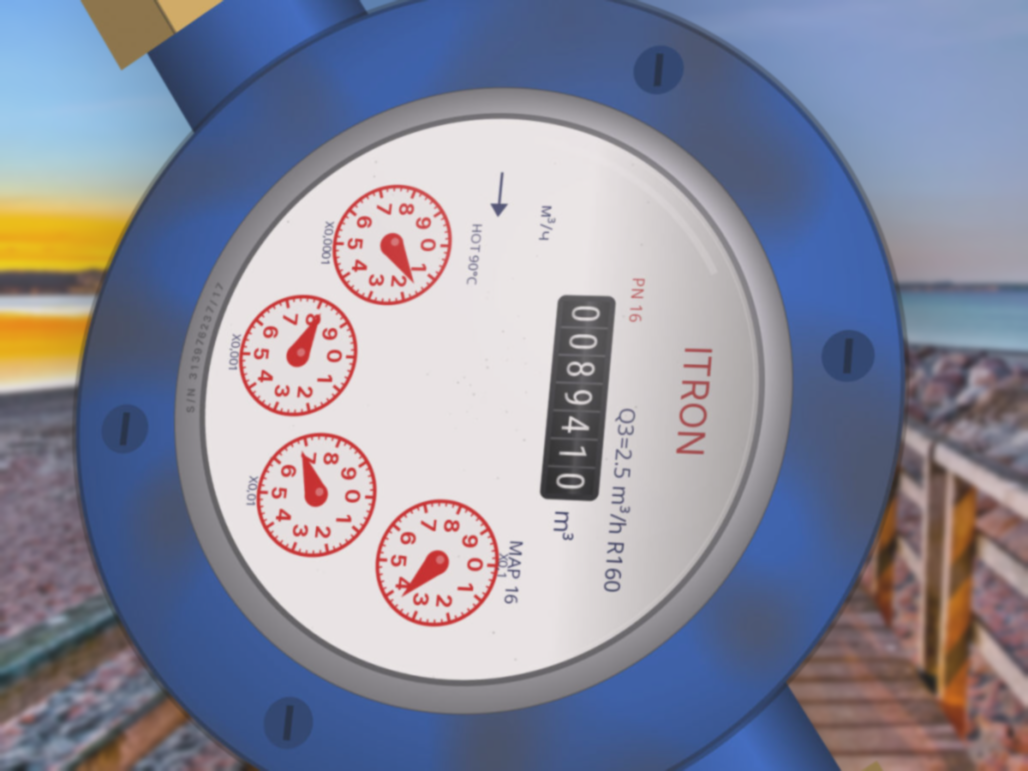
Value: 89410.3681 m³
